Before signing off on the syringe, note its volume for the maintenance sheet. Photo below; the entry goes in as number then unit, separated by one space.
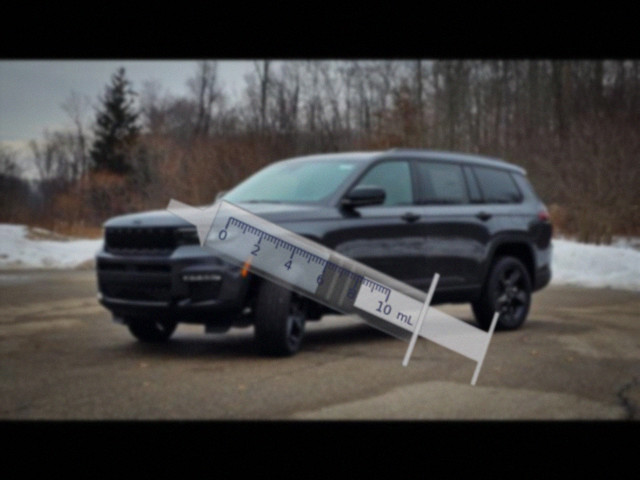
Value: 6 mL
